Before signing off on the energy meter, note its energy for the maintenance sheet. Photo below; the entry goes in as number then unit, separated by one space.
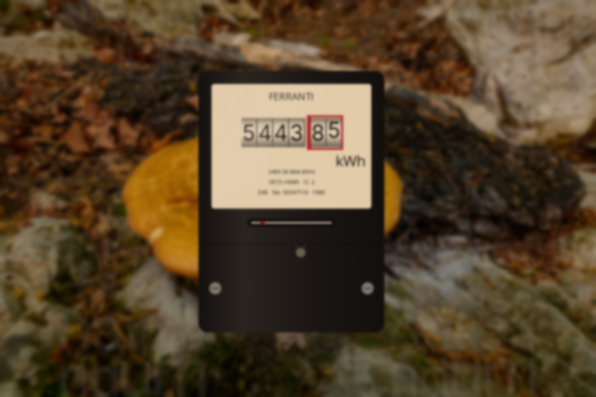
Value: 5443.85 kWh
